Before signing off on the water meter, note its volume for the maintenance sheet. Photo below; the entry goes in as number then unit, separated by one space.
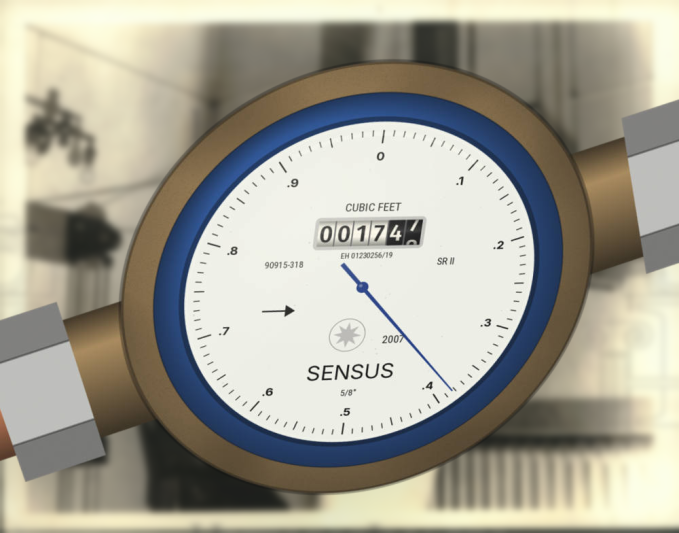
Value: 1747.38 ft³
